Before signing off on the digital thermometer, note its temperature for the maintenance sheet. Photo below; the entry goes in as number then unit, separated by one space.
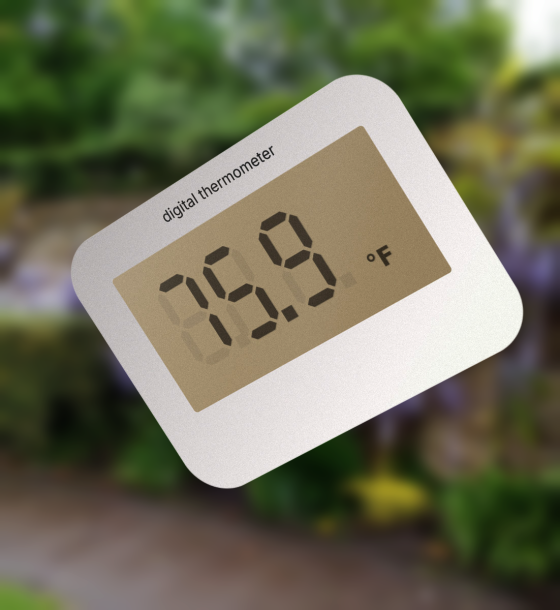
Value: 75.9 °F
